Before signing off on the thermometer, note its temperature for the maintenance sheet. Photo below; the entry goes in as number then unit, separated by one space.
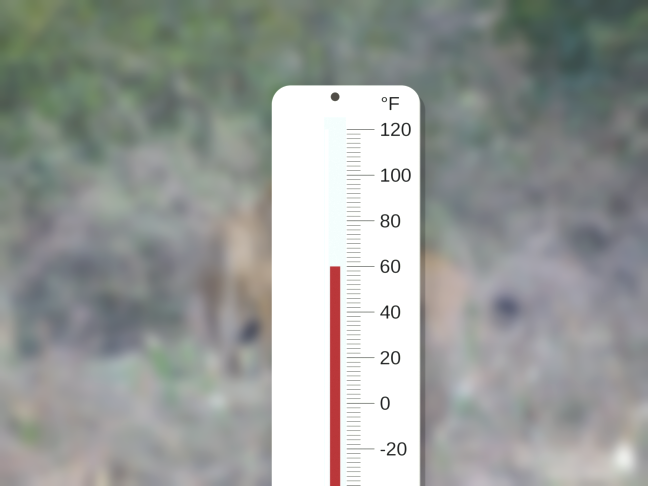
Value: 60 °F
